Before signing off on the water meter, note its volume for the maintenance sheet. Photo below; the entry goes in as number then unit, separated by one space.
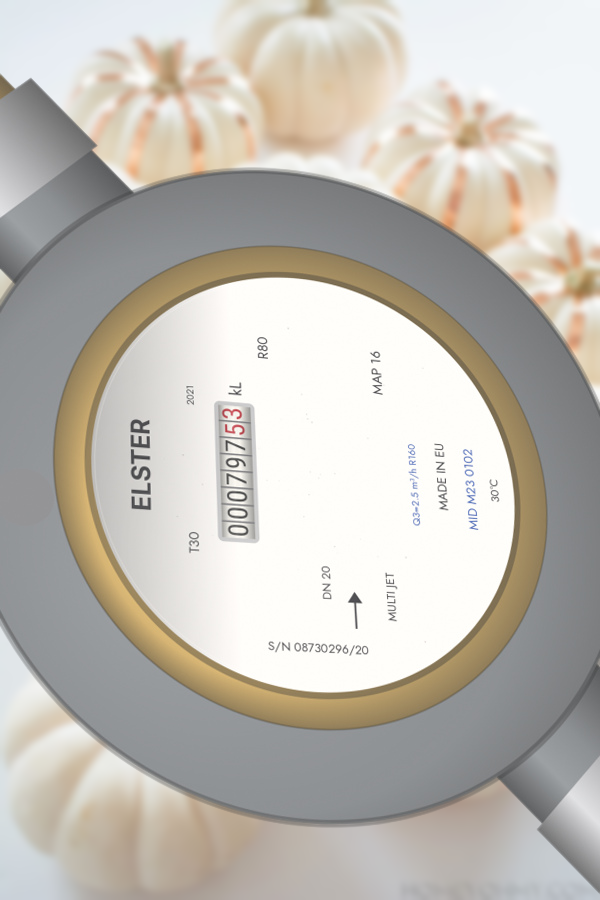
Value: 797.53 kL
